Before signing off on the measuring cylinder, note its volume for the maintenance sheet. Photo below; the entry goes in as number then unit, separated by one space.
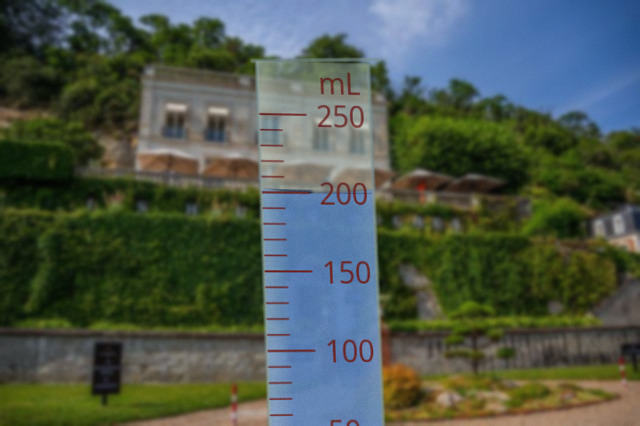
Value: 200 mL
